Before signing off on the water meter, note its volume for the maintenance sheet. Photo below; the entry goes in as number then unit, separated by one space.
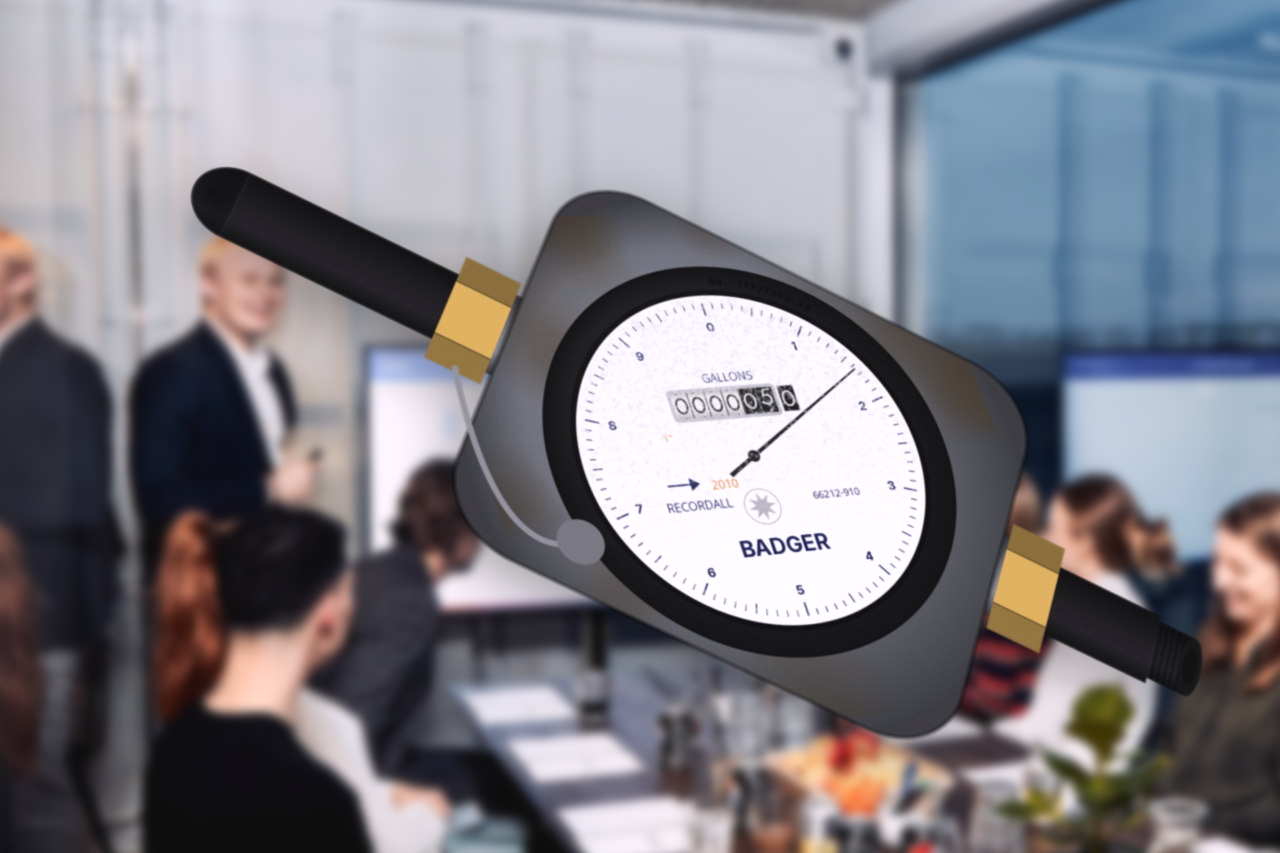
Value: 51.6 gal
